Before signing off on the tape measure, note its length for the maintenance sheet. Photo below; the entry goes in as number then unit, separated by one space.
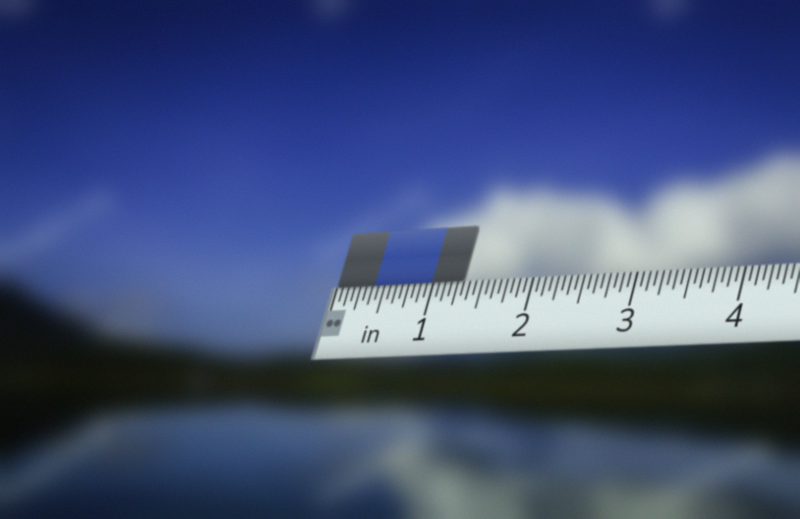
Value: 1.3125 in
